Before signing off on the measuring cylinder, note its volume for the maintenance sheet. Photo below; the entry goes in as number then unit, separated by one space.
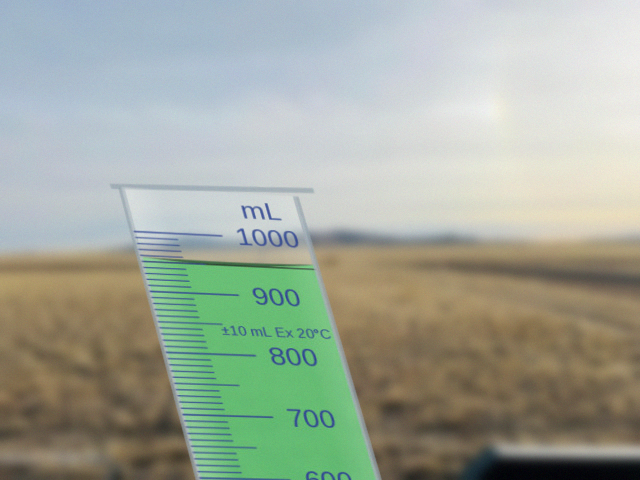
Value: 950 mL
